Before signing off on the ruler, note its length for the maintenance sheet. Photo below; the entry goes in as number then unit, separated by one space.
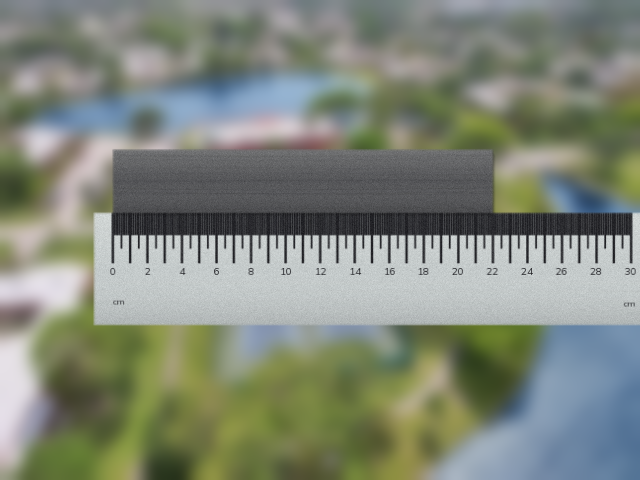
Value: 22 cm
